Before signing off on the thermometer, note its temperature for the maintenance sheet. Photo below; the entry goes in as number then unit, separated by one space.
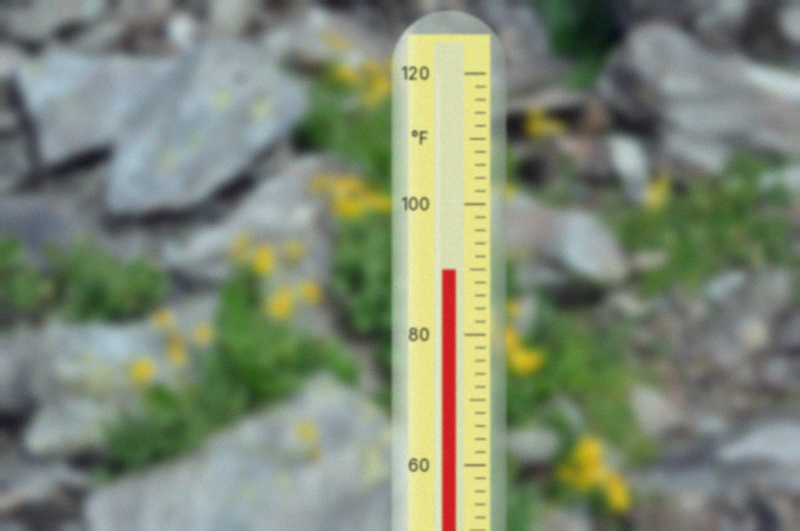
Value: 90 °F
